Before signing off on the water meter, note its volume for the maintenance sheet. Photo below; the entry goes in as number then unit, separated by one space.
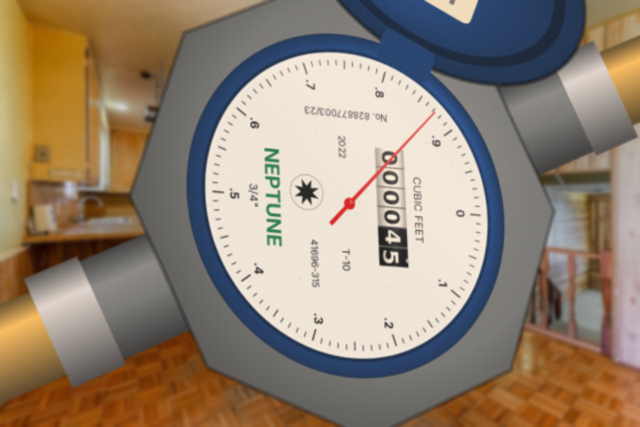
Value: 44.87 ft³
